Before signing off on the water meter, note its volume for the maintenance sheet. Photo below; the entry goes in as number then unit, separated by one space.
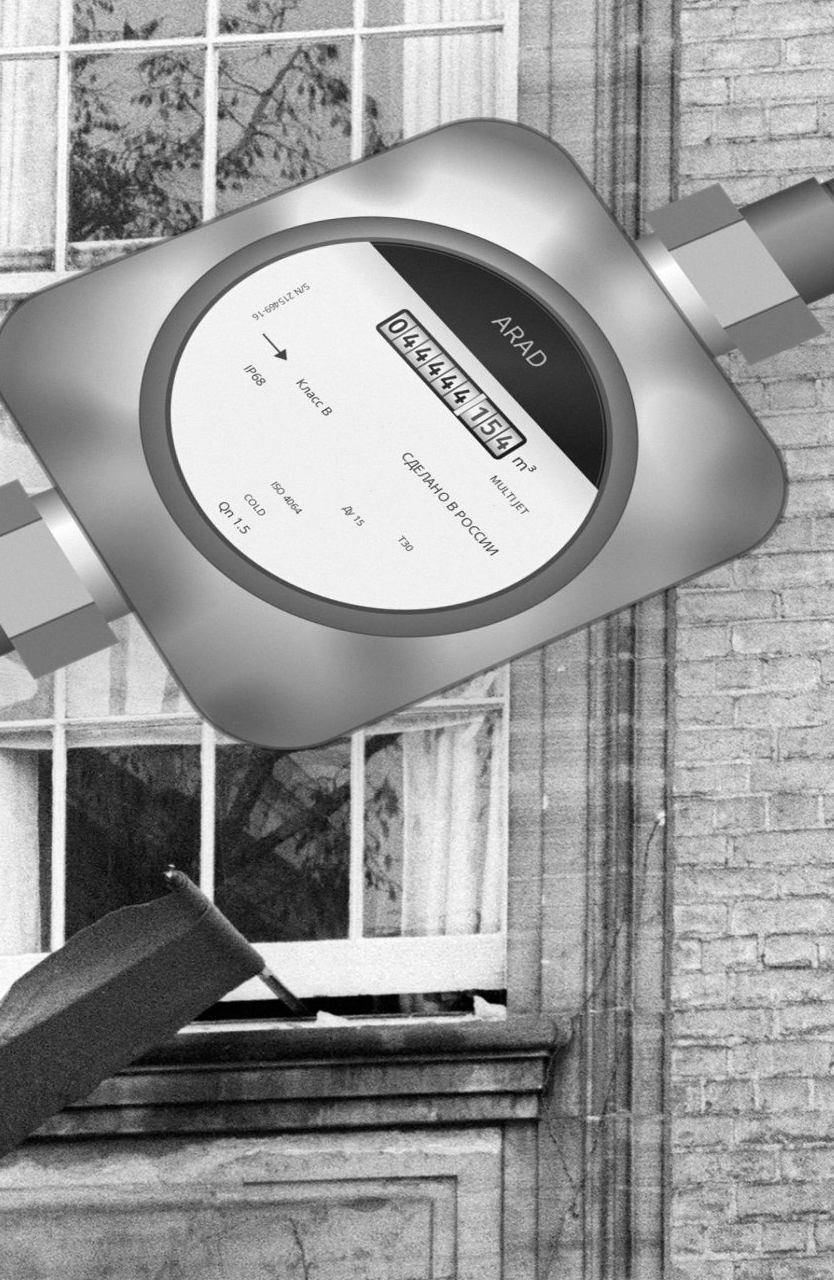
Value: 44444.154 m³
